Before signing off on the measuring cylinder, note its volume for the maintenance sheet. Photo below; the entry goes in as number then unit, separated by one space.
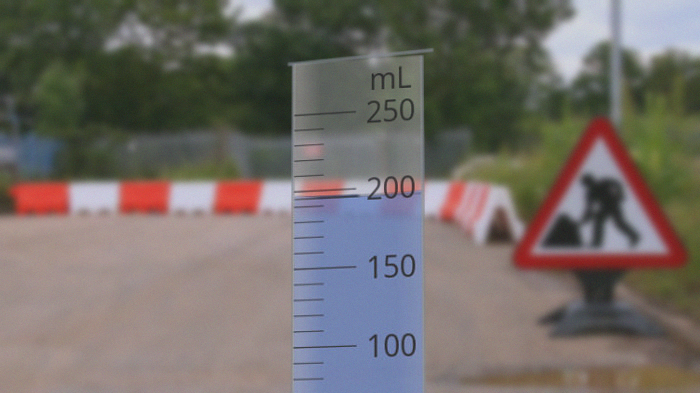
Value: 195 mL
